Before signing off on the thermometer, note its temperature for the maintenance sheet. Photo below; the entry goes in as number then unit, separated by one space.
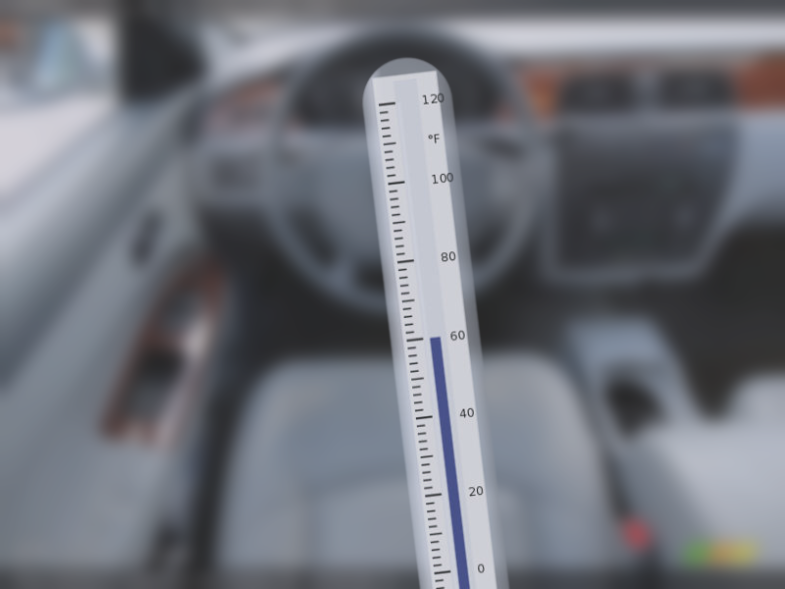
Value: 60 °F
